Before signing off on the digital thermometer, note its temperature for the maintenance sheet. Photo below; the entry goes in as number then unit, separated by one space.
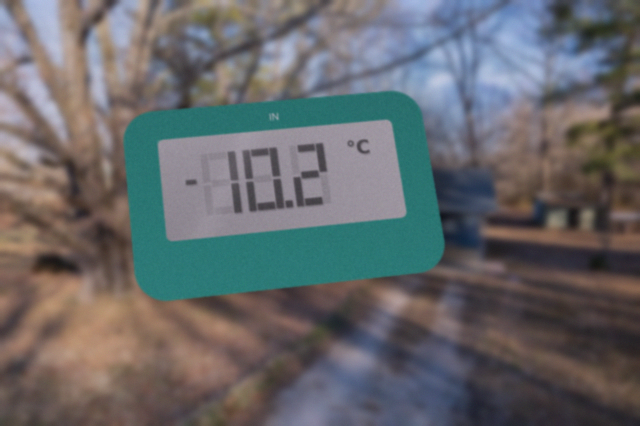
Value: -10.2 °C
